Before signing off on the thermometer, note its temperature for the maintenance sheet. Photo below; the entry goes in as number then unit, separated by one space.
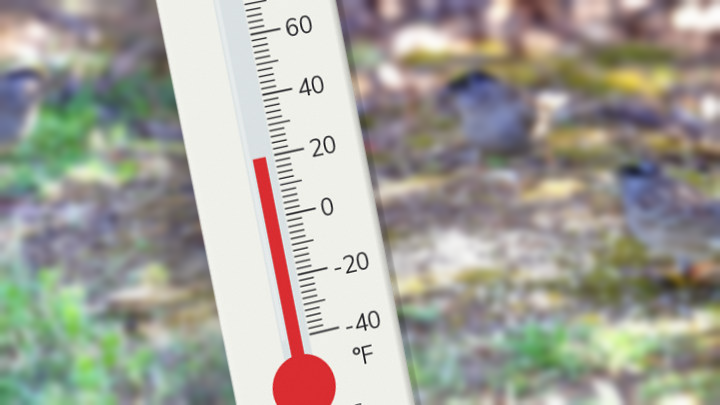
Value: 20 °F
